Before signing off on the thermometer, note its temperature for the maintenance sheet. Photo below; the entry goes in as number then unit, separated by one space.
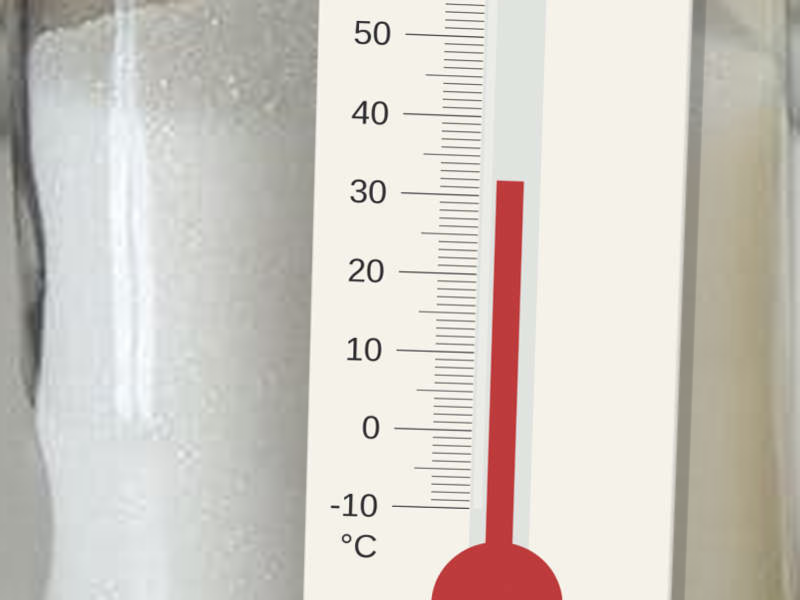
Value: 32 °C
